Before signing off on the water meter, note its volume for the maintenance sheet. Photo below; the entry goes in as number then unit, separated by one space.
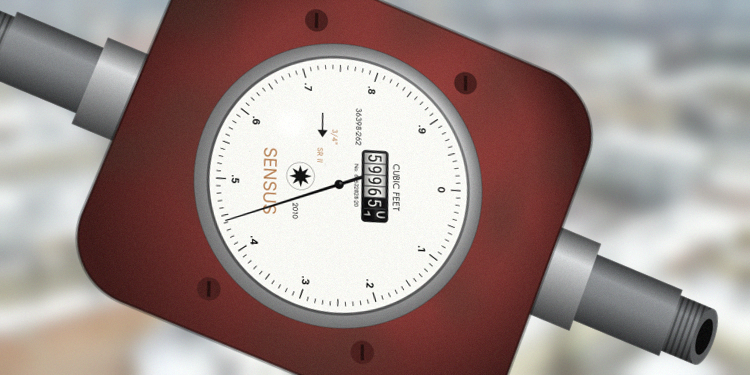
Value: 599650.44 ft³
